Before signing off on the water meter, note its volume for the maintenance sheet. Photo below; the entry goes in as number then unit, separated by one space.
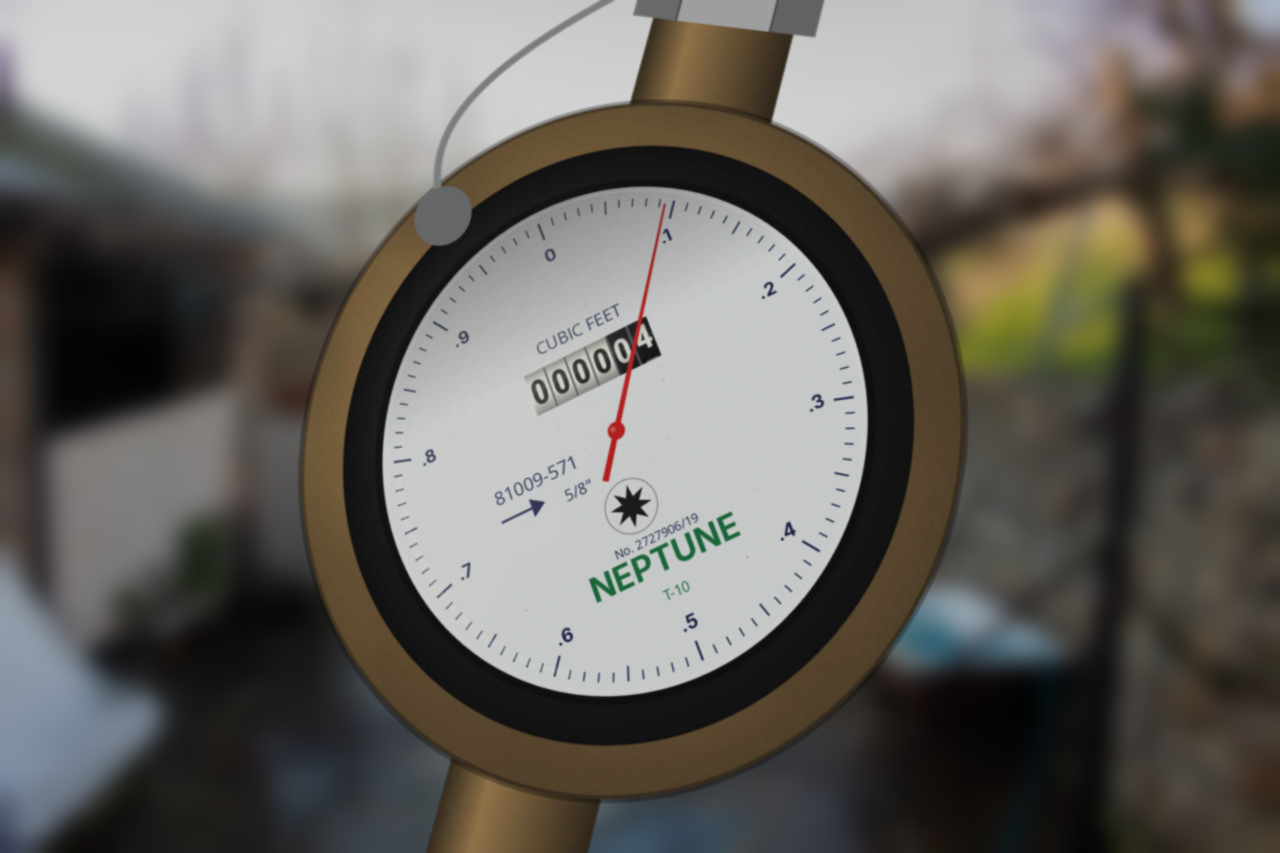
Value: 4.09 ft³
